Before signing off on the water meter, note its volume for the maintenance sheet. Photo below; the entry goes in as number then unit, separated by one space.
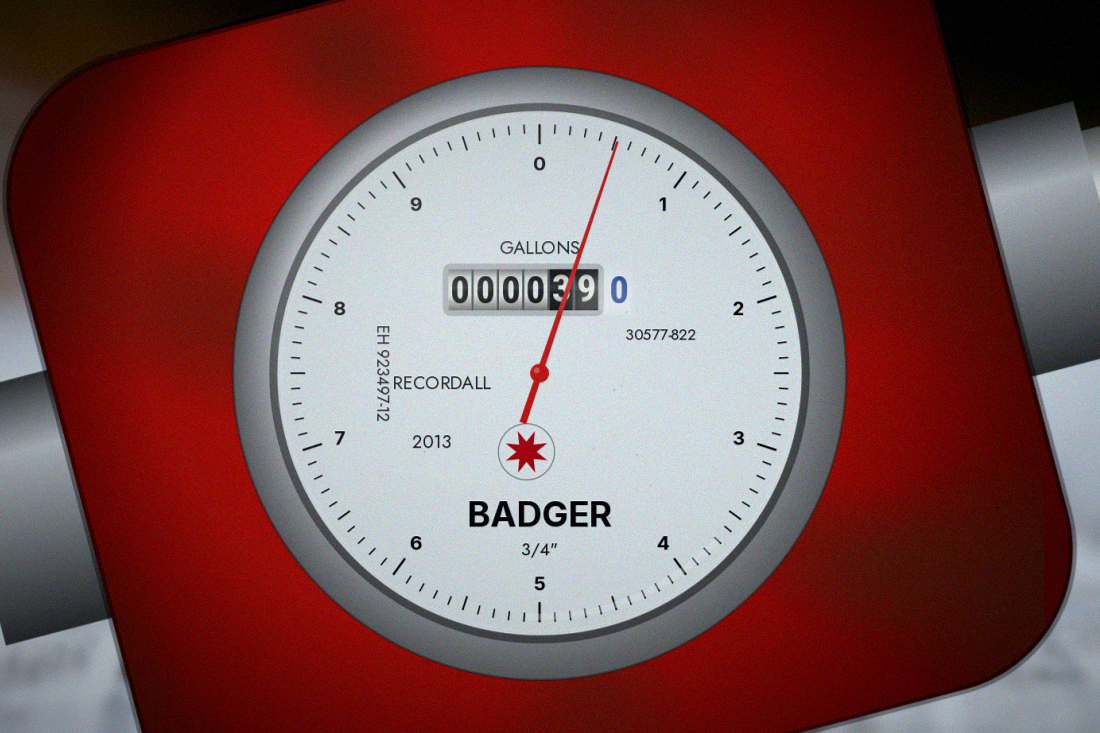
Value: 390.5 gal
